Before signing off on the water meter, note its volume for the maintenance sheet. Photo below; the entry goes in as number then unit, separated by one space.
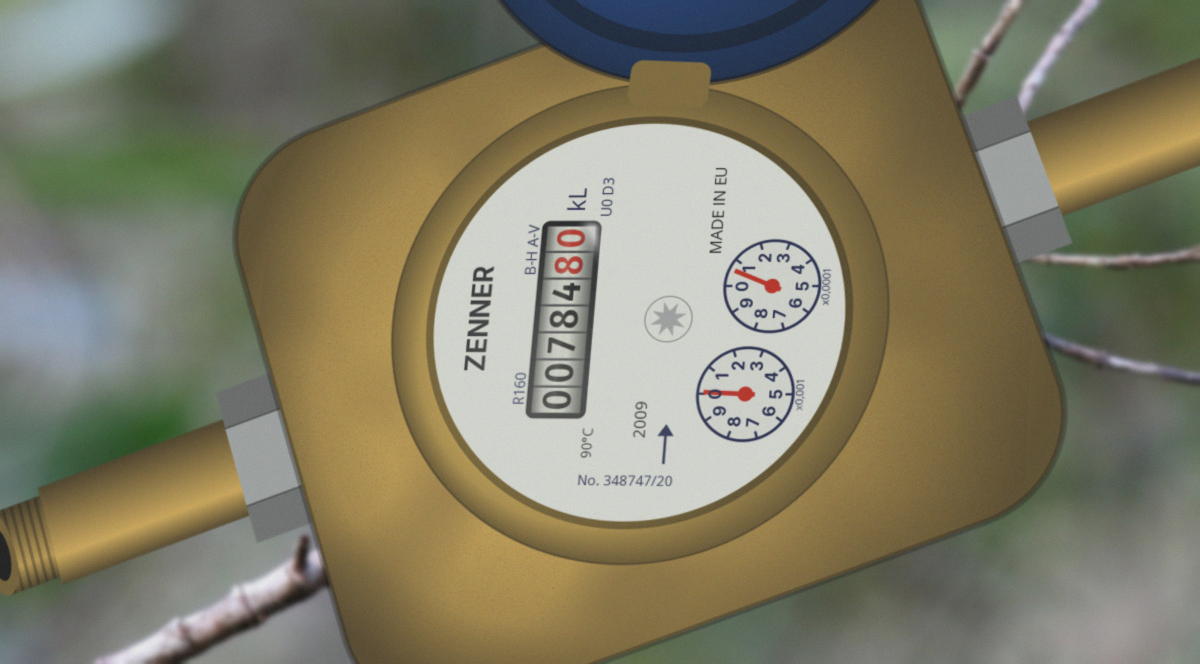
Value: 784.8000 kL
